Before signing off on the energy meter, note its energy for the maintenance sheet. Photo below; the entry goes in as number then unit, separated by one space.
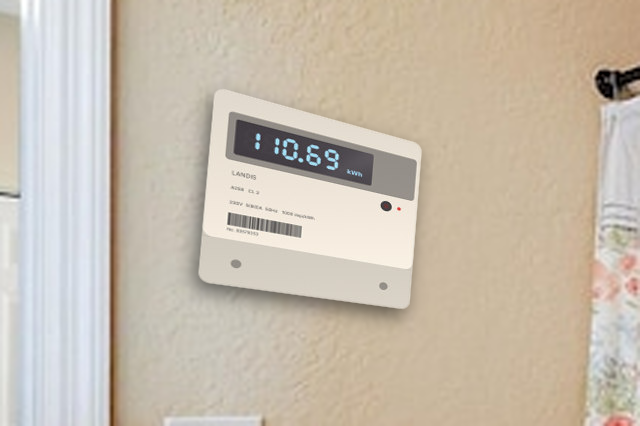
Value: 110.69 kWh
